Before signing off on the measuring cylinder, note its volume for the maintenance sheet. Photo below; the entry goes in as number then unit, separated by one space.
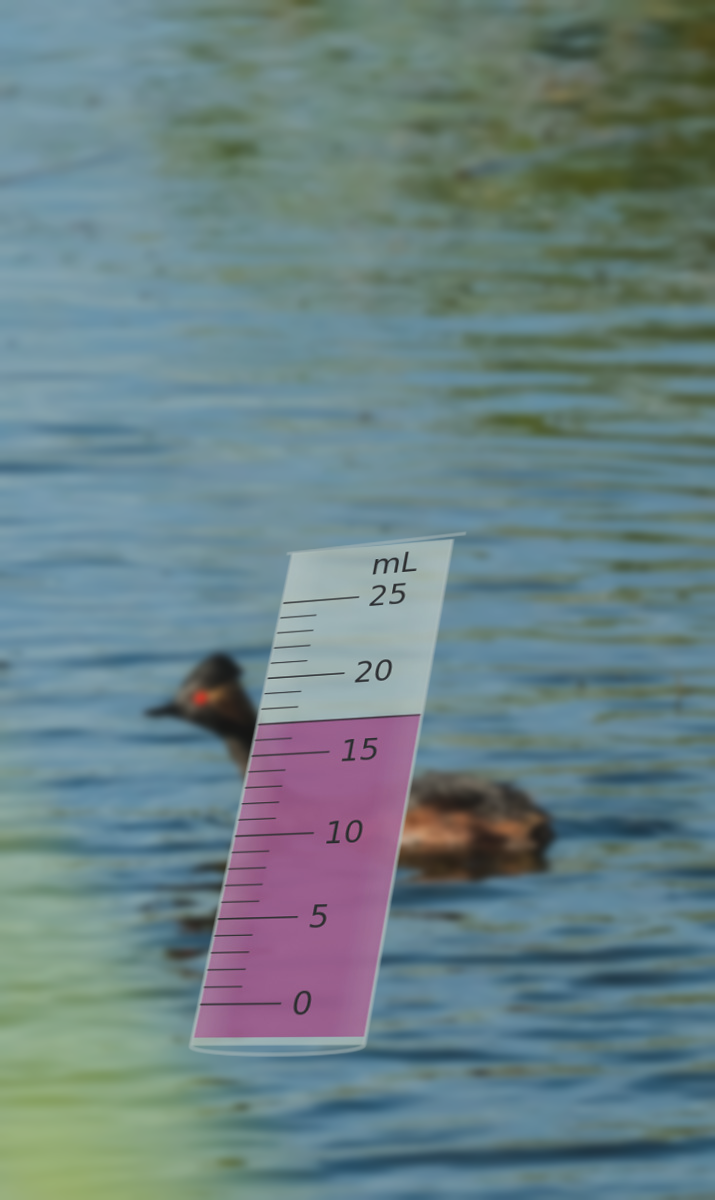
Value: 17 mL
